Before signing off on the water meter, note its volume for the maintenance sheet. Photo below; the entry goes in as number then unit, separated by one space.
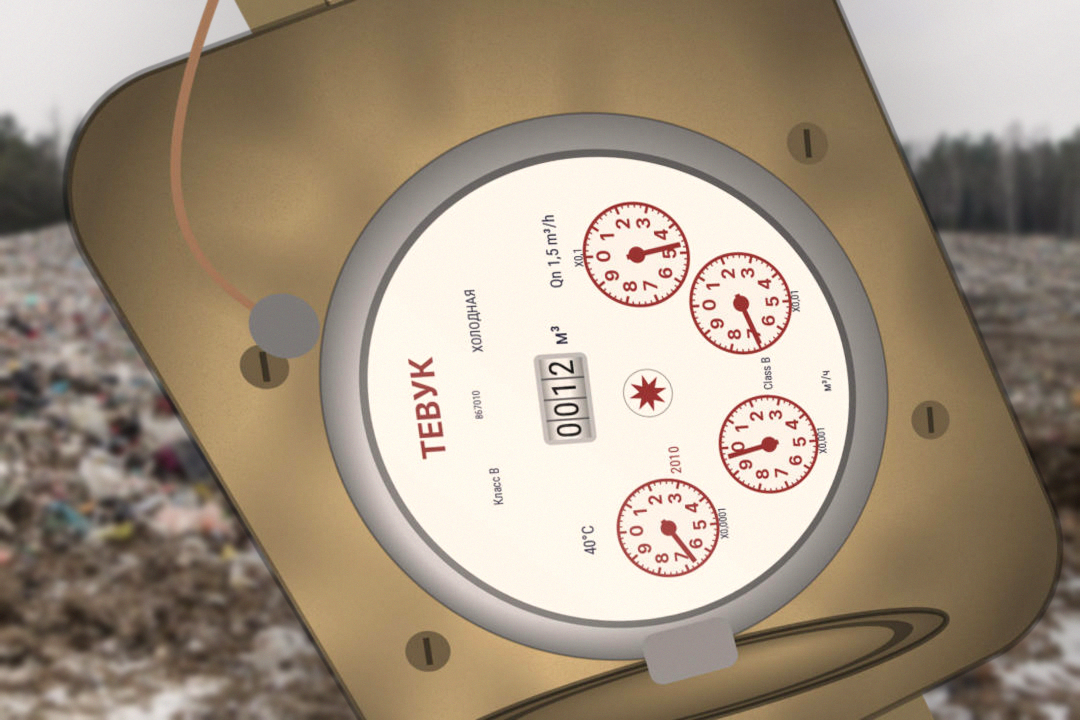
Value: 12.4696 m³
